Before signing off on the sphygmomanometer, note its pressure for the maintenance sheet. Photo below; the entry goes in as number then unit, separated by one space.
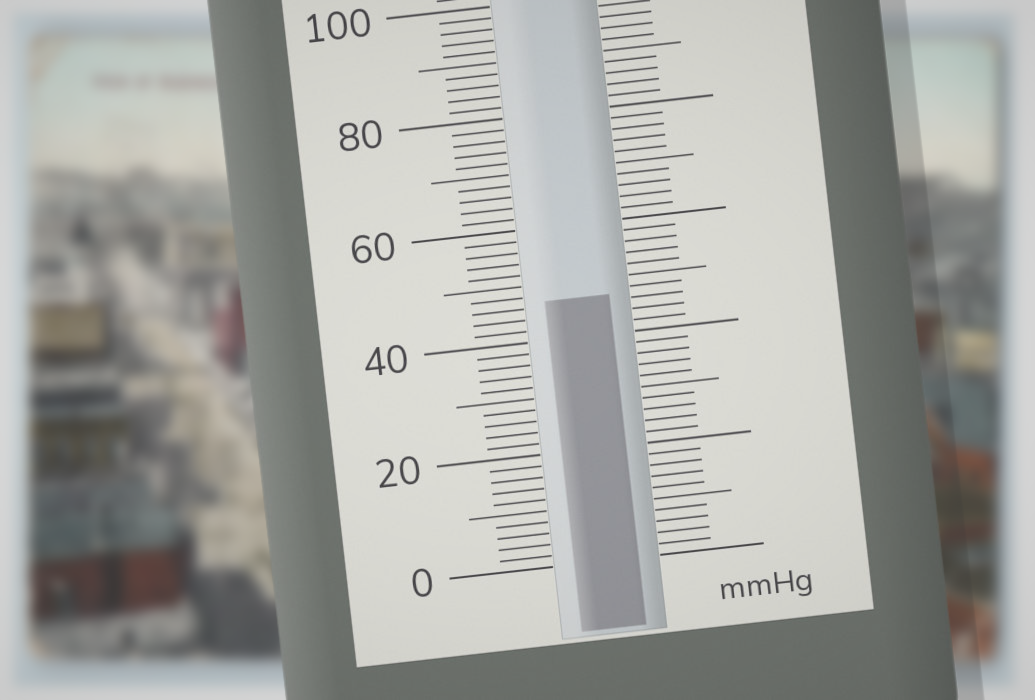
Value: 47 mmHg
